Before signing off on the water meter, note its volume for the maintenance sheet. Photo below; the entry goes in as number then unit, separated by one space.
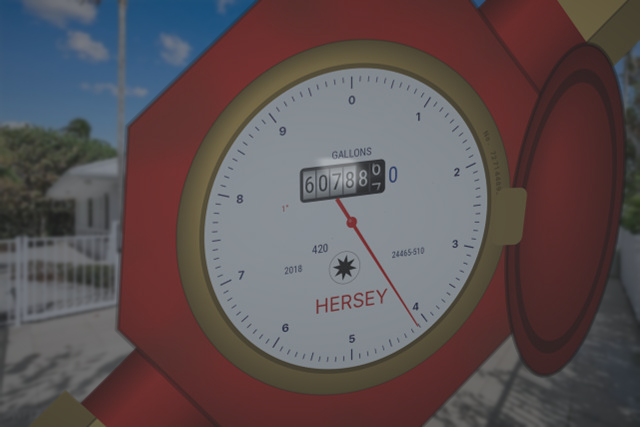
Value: 6078864.1 gal
